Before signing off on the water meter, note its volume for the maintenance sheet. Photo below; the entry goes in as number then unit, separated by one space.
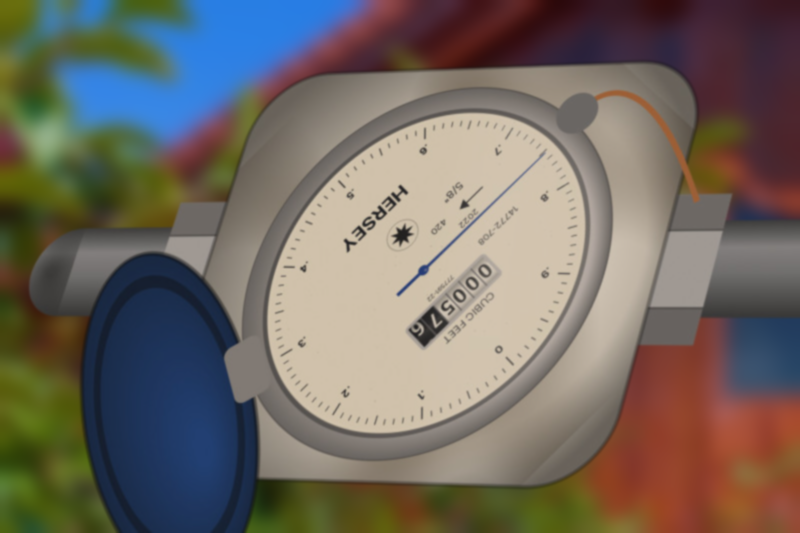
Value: 575.75 ft³
